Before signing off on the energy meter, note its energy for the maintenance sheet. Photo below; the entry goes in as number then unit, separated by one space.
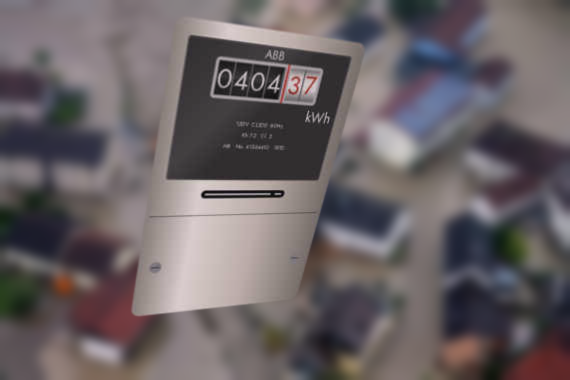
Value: 404.37 kWh
